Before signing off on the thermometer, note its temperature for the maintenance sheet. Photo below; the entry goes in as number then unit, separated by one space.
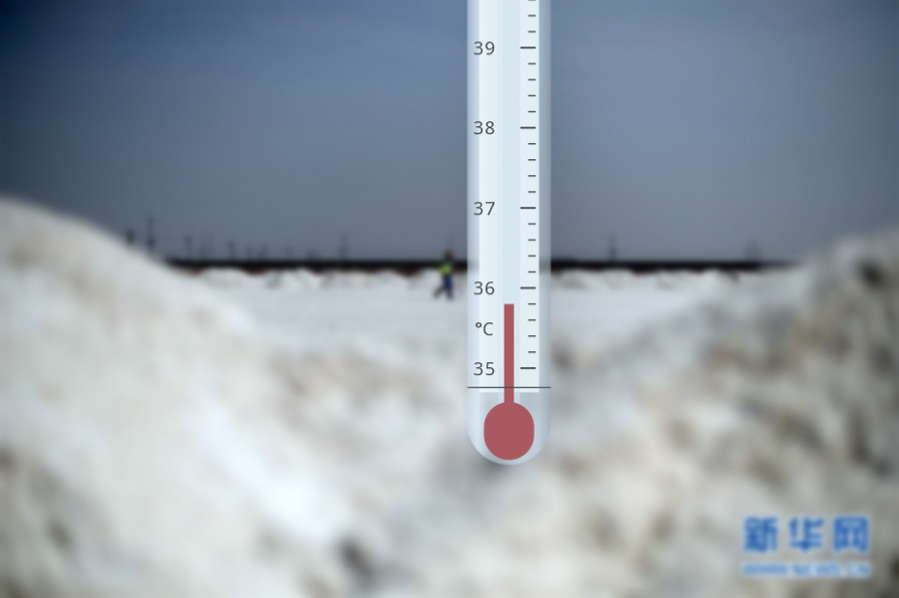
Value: 35.8 °C
